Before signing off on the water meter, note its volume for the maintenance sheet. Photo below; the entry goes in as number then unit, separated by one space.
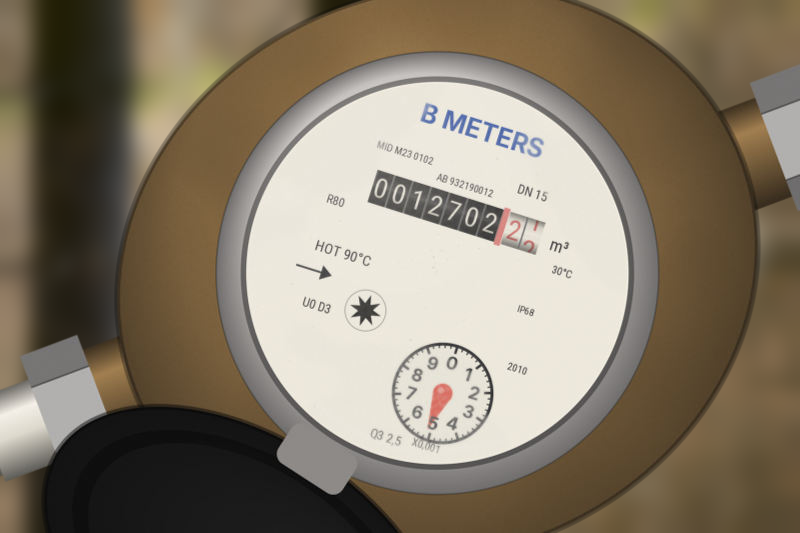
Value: 12702.215 m³
